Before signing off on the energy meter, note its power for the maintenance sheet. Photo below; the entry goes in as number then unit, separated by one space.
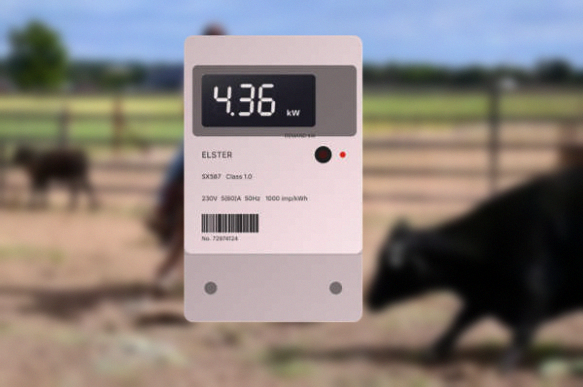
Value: 4.36 kW
